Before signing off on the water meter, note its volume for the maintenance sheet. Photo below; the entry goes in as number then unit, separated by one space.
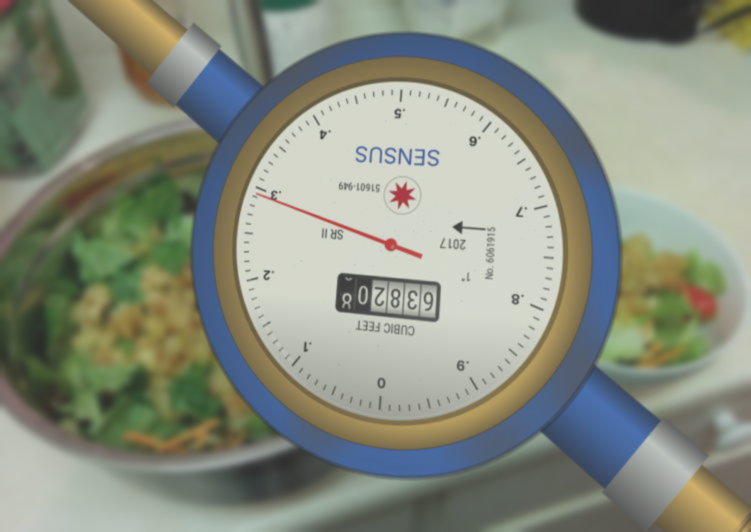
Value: 638208.29 ft³
